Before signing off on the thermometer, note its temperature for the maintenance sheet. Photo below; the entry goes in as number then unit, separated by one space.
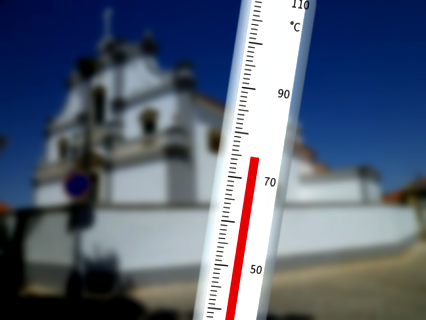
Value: 75 °C
